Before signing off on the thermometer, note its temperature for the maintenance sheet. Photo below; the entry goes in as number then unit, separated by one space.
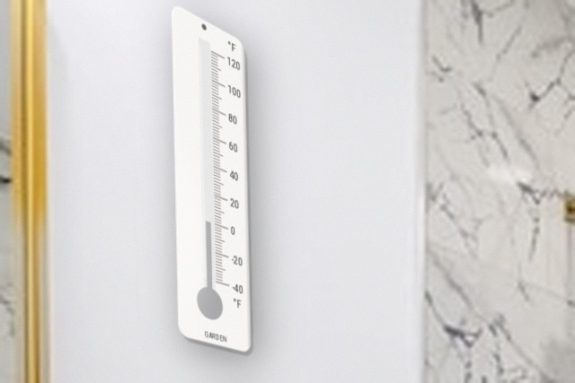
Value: 0 °F
